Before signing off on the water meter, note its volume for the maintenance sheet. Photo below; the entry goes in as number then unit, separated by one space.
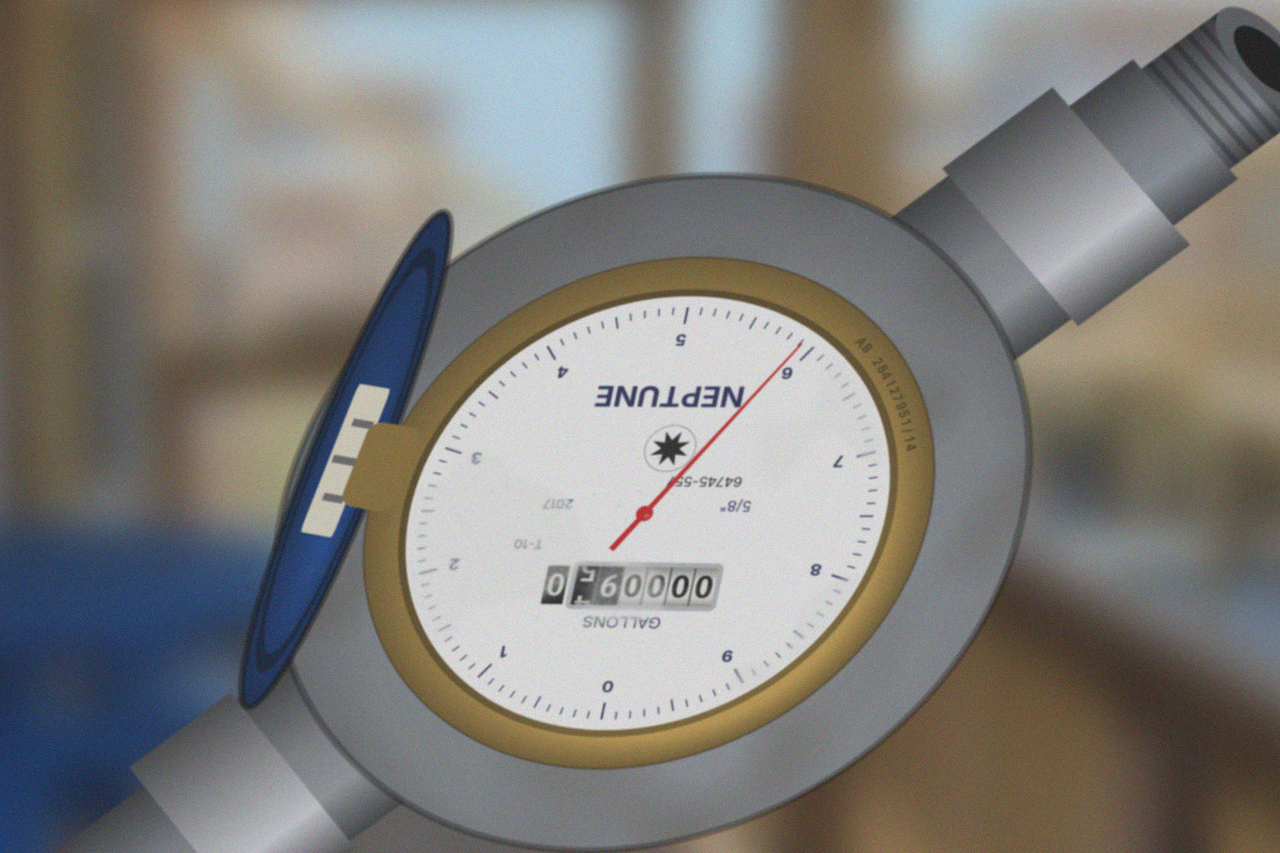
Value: 945.9 gal
